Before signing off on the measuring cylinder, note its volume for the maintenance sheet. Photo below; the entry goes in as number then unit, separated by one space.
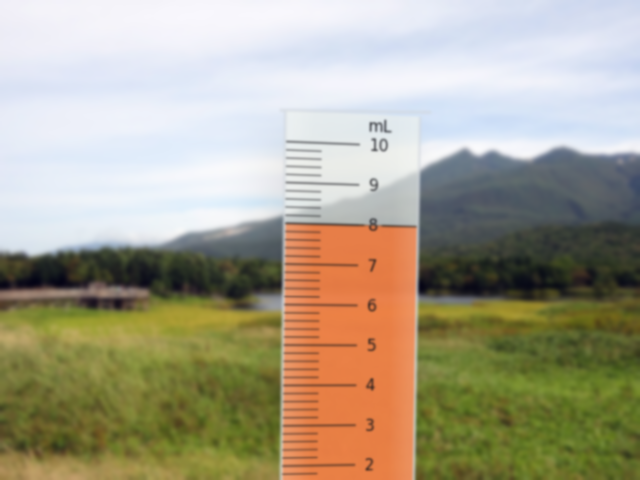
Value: 8 mL
